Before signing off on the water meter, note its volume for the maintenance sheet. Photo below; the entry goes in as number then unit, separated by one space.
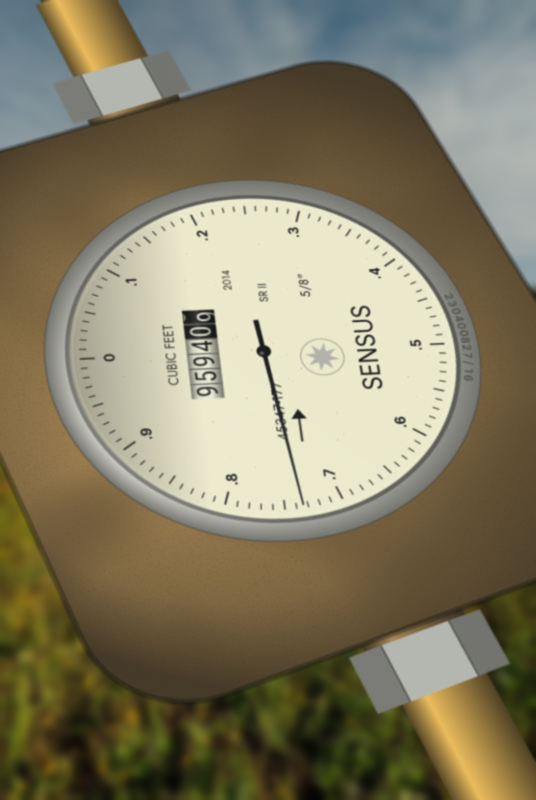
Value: 959408.73 ft³
